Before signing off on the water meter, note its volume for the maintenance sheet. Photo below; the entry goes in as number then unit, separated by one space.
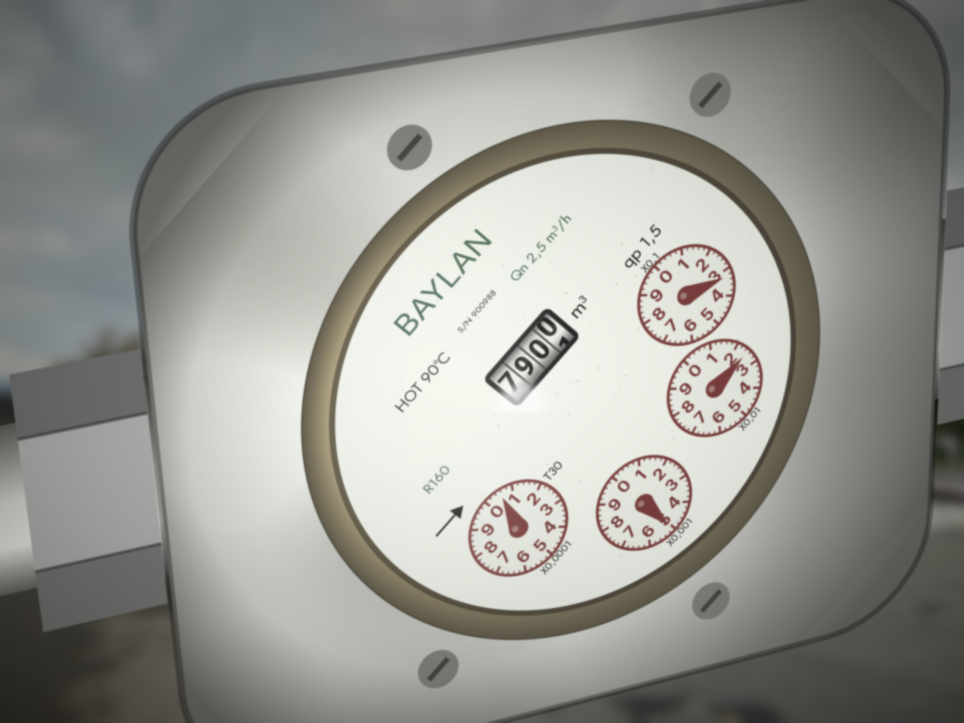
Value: 7900.3250 m³
